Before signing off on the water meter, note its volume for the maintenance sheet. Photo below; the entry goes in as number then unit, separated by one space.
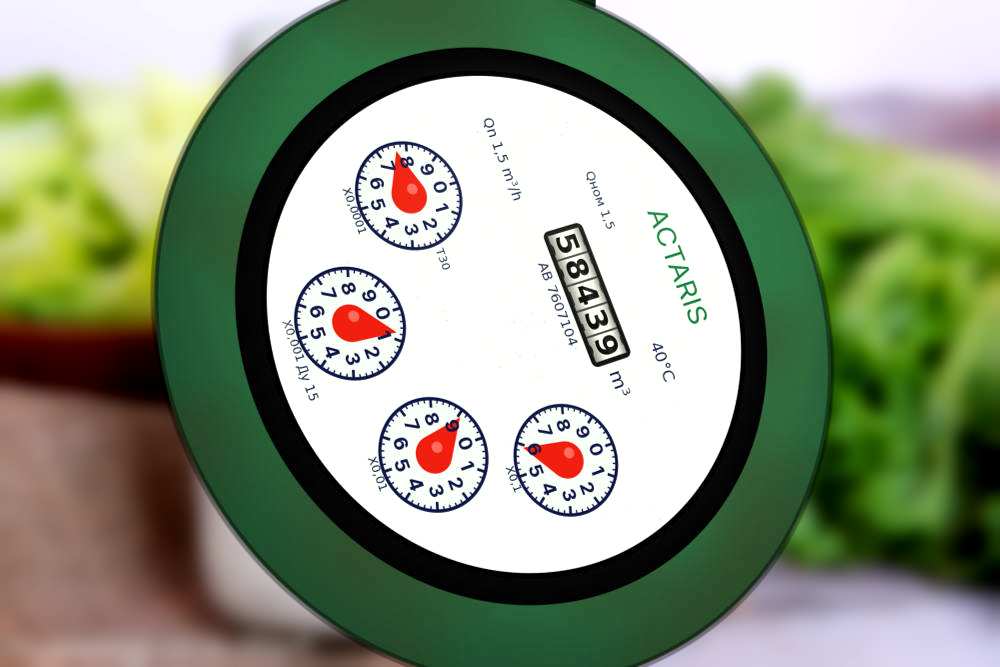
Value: 58439.5907 m³
